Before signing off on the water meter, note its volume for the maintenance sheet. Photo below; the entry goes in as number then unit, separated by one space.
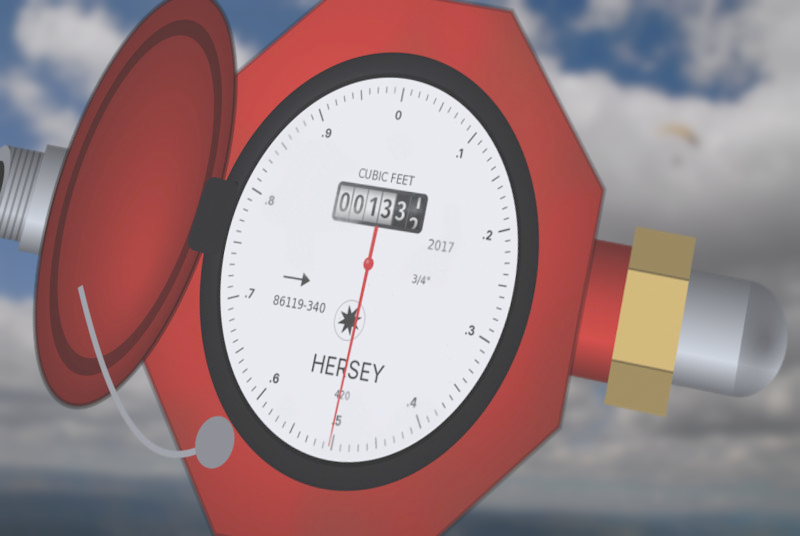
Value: 1331.50 ft³
